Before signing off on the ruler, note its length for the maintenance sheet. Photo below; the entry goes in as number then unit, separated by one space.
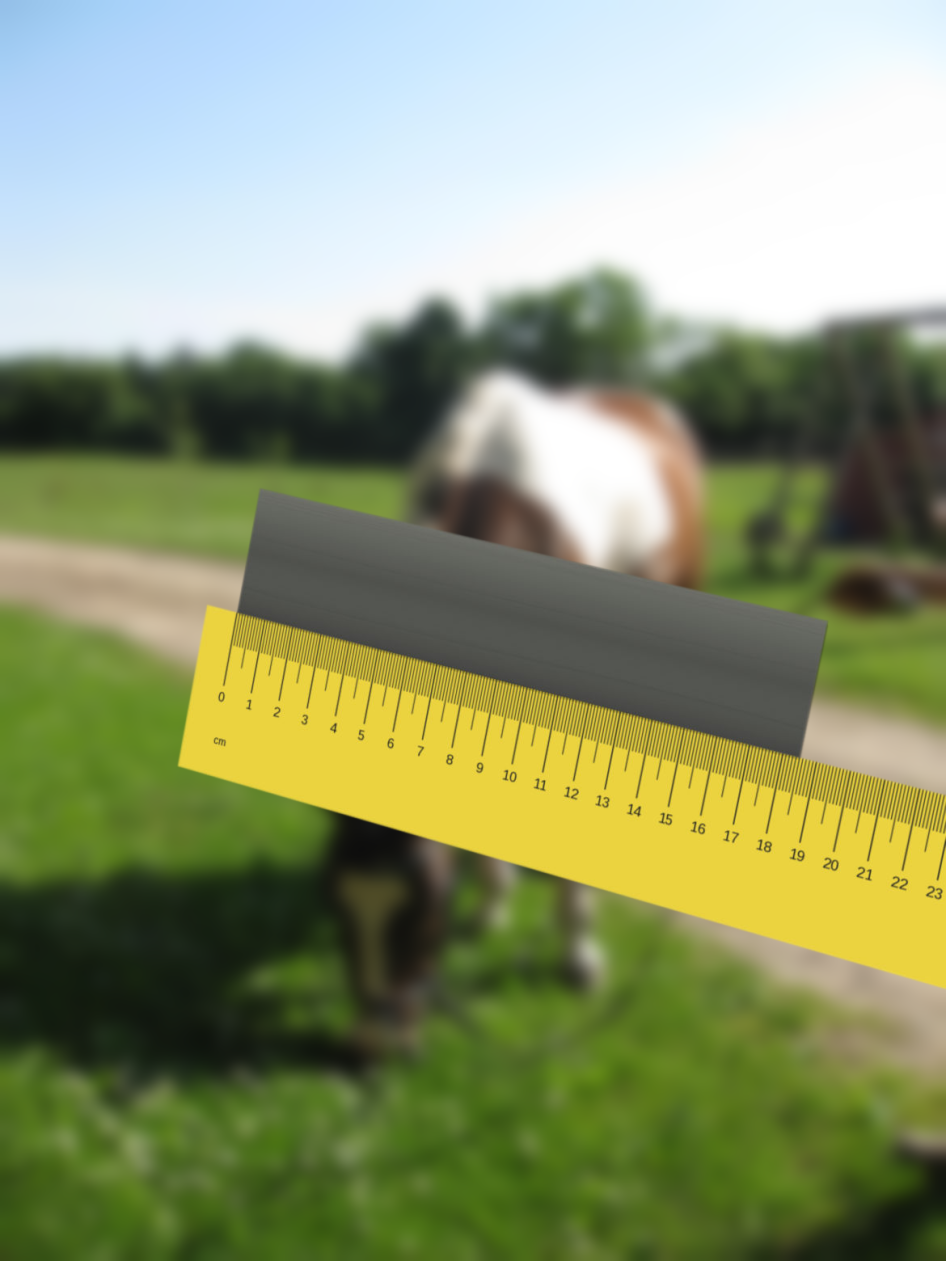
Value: 18.5 cm
